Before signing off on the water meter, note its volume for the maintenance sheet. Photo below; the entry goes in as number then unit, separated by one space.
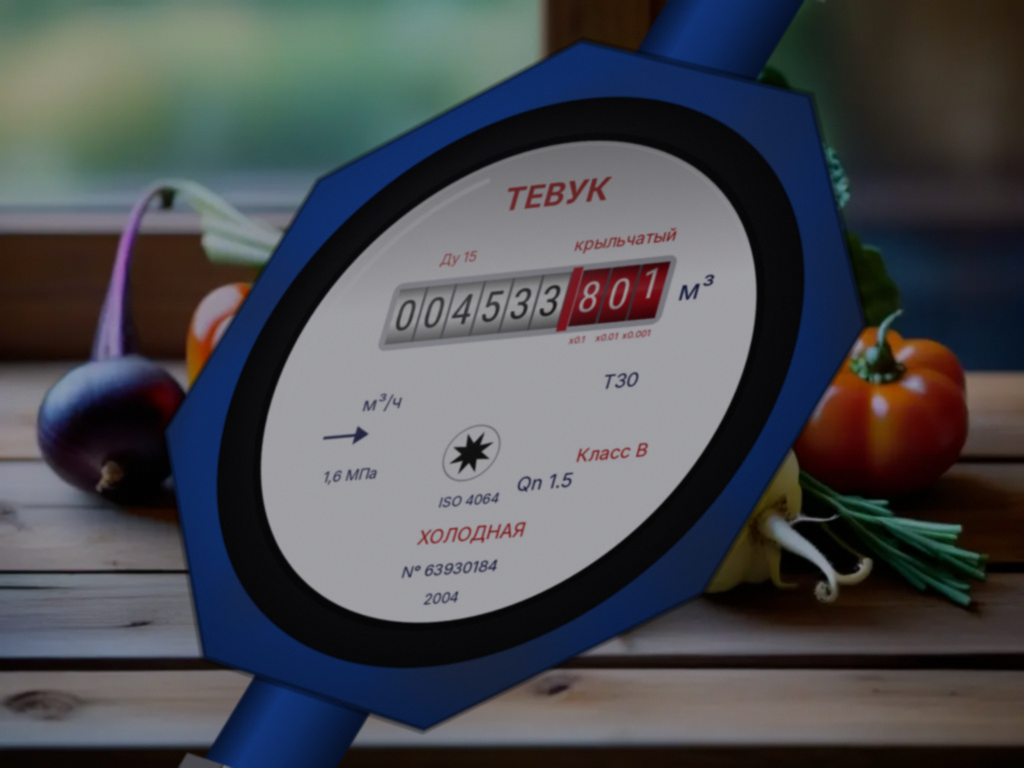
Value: 4533.801 m³
